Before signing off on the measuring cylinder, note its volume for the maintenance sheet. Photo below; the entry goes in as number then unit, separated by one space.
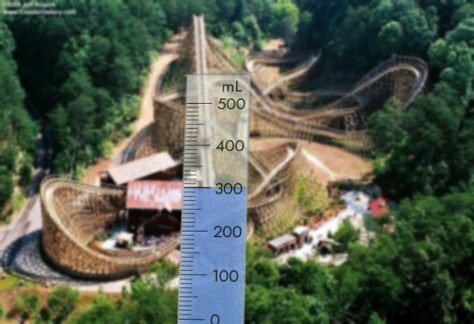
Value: 300 mL
